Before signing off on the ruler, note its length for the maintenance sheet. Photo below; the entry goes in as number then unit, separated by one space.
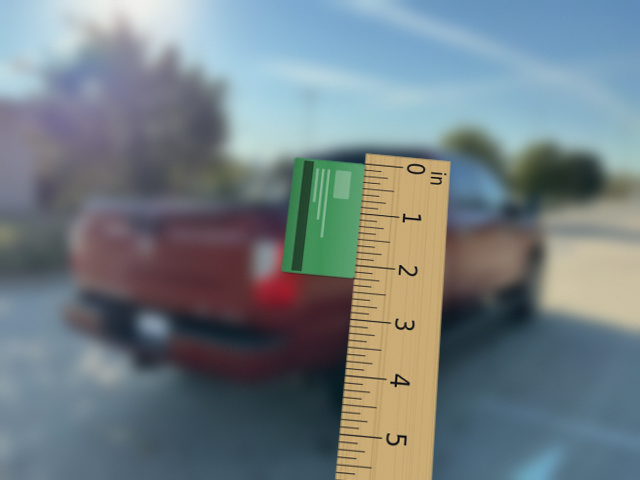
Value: 2.25 in
